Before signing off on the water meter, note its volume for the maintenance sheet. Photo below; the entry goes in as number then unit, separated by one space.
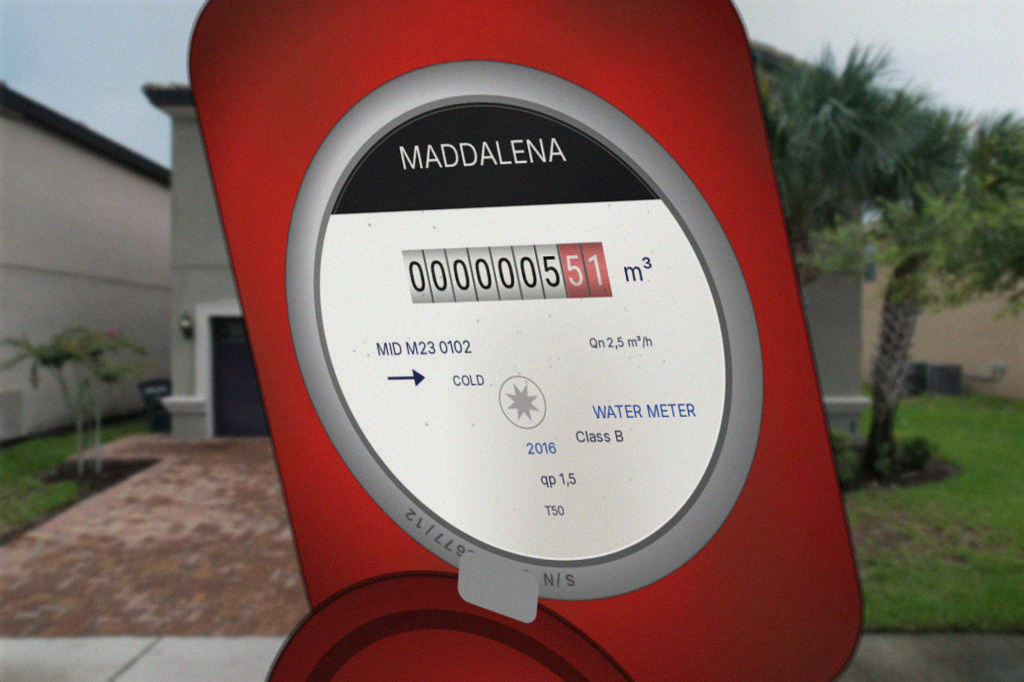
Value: 5.51 m³
